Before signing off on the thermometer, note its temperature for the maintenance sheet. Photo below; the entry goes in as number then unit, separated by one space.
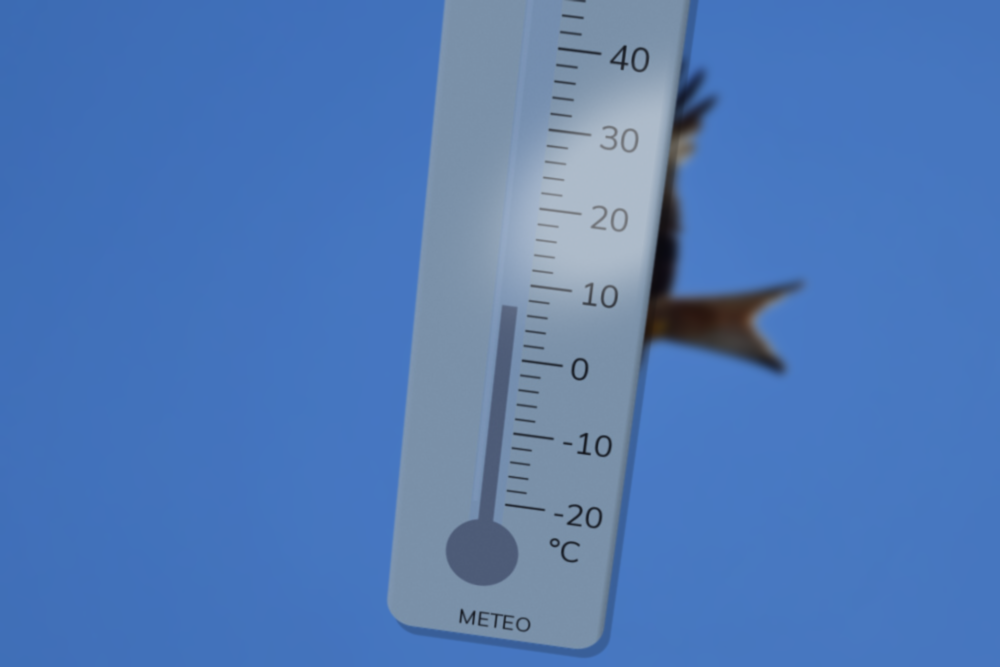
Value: 7 °C
